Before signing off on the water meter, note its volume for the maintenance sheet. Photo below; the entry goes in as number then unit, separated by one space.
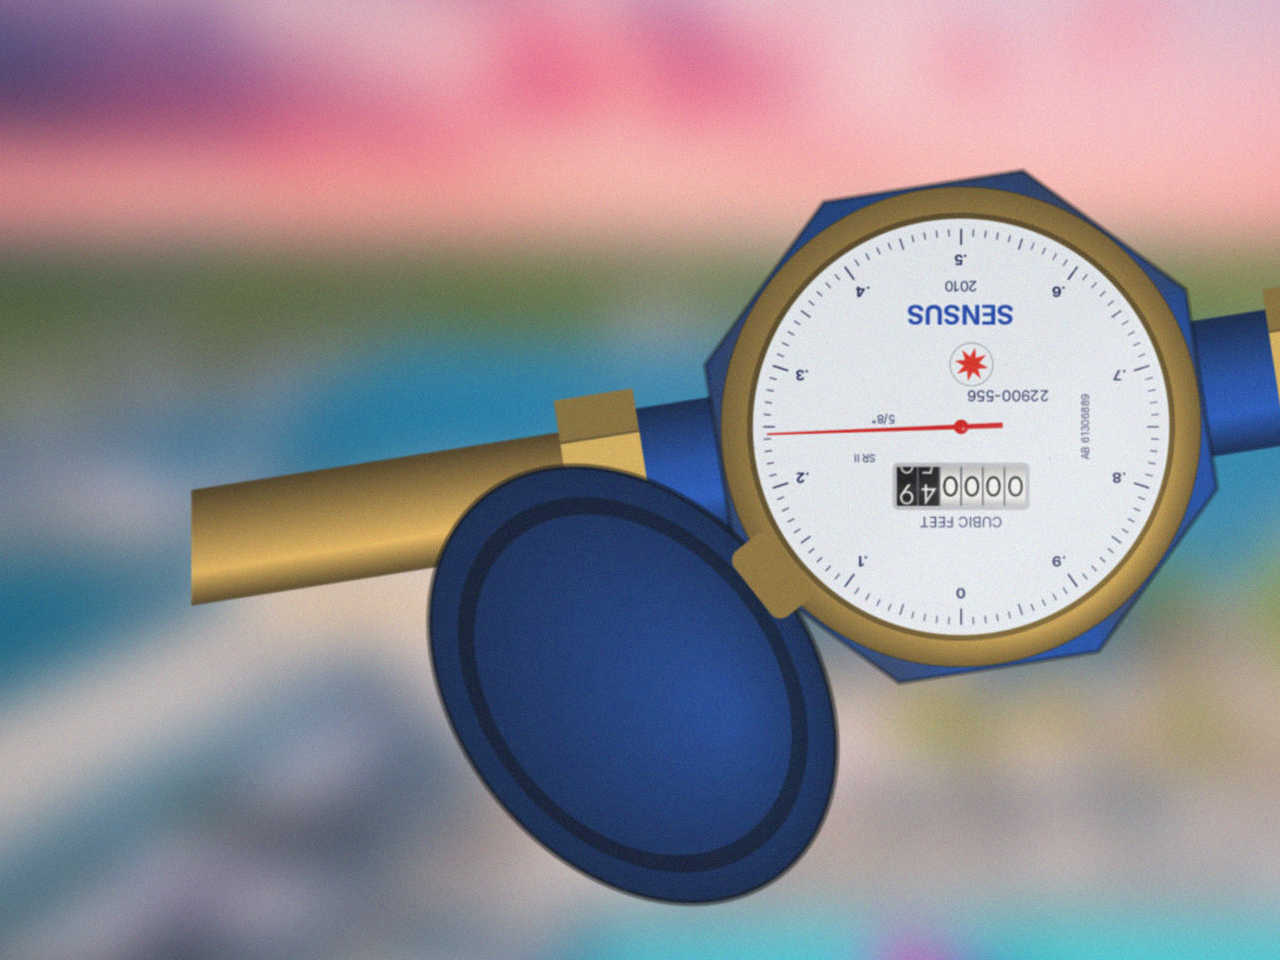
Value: 49.24 ft³
